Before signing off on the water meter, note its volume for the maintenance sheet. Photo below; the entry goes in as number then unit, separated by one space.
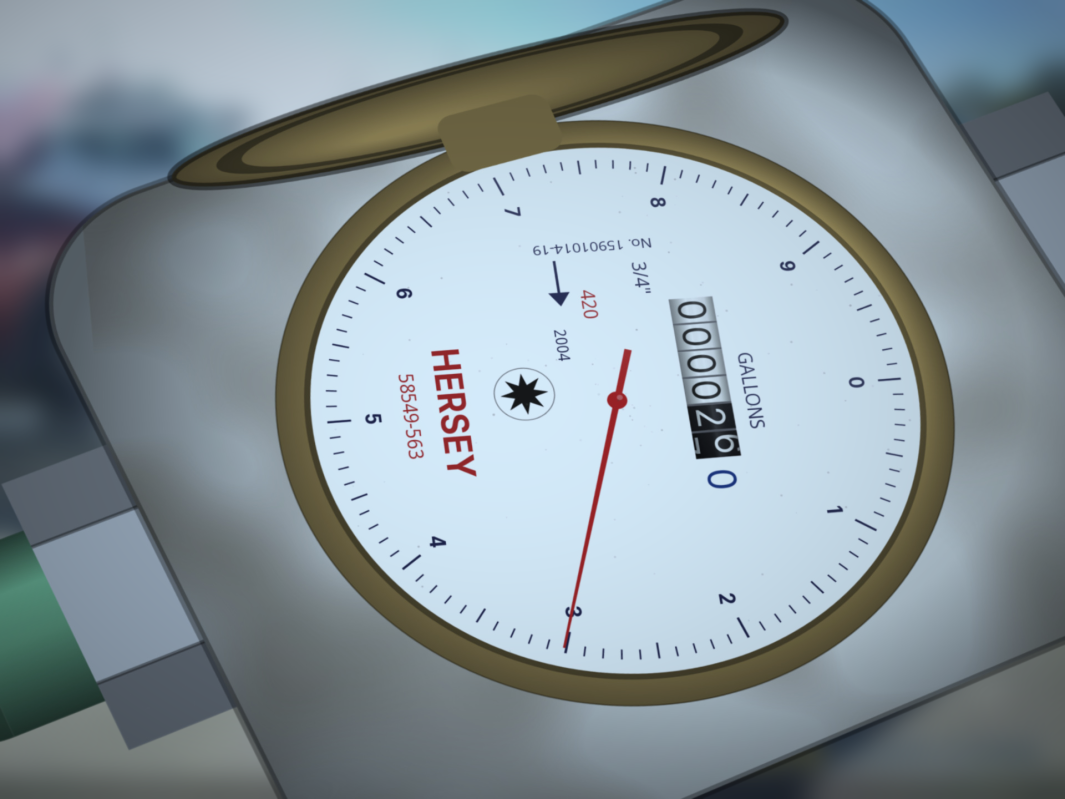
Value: 263.0 gal
